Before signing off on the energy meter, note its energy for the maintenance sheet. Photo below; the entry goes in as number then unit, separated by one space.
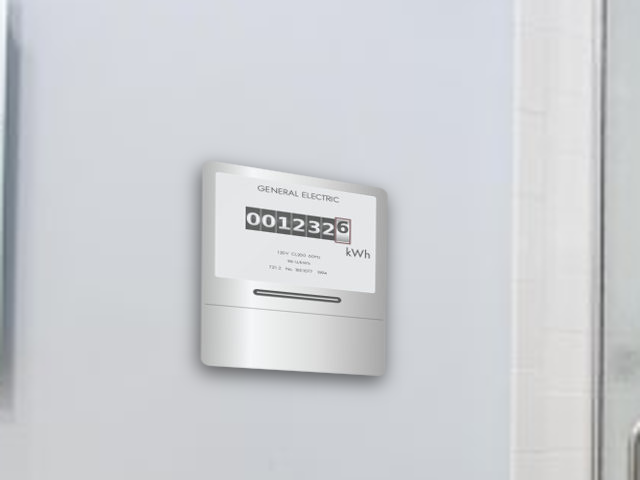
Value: 1232.6 kWh
